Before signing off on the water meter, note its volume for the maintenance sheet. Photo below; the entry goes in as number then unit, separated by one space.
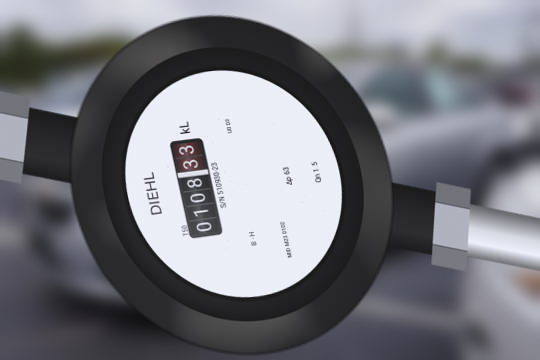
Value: 108.33 kL
